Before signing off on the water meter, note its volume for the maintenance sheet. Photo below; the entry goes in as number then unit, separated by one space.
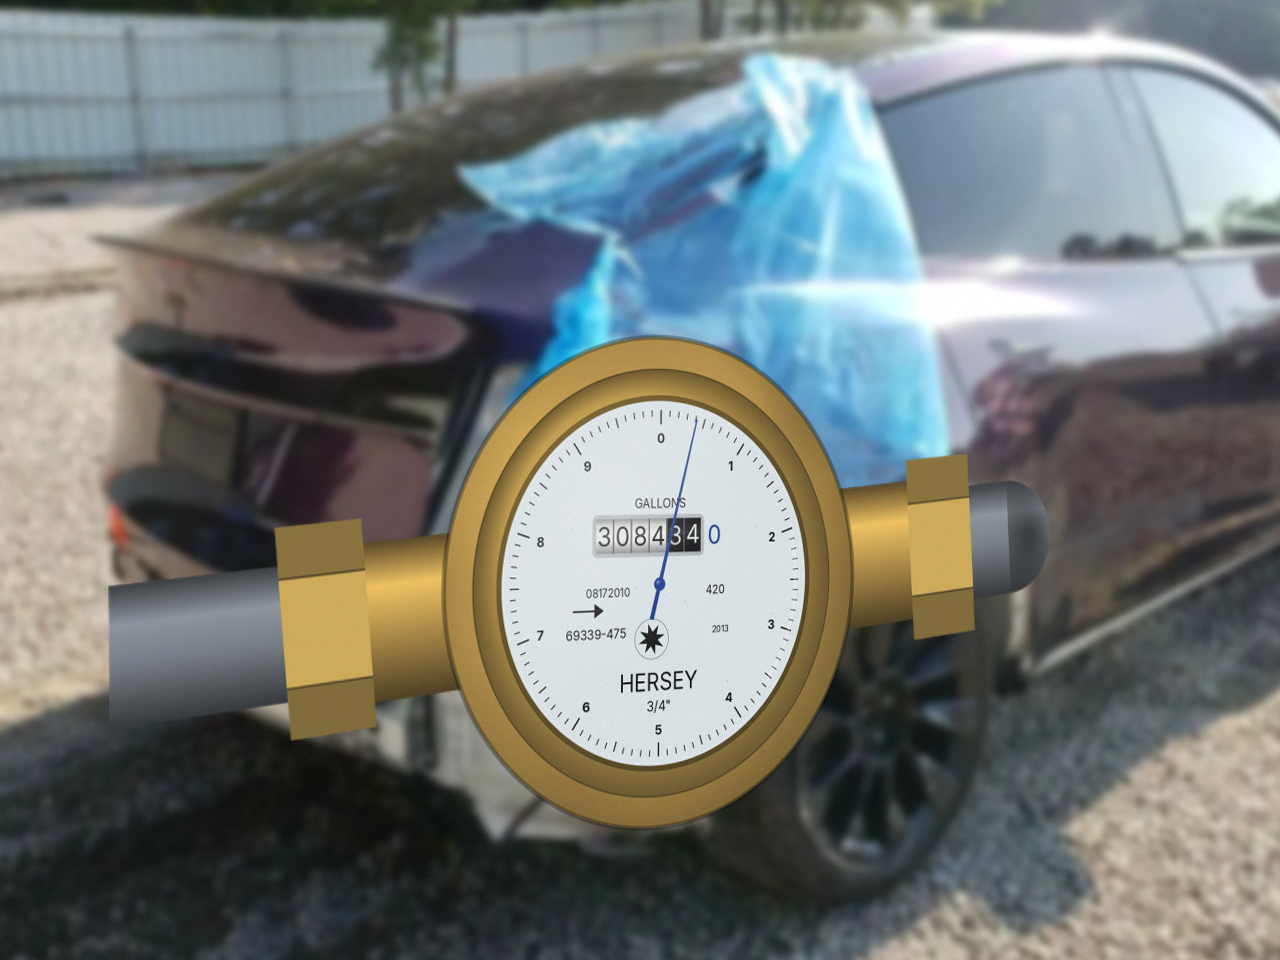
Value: 3084340.4 gal
